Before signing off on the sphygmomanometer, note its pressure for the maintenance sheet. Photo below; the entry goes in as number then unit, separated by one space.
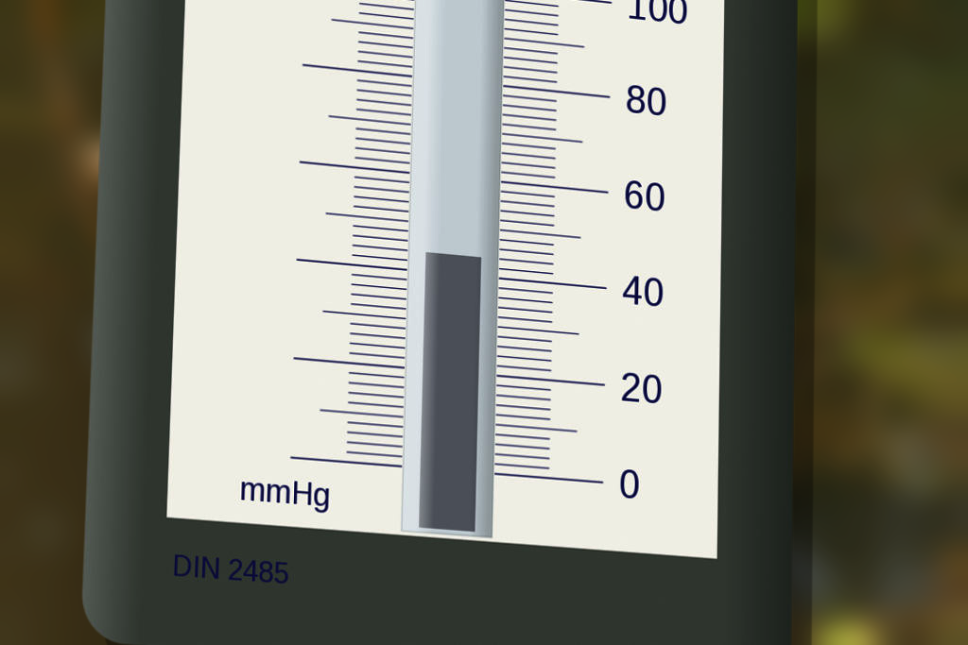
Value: 44 mmHg
